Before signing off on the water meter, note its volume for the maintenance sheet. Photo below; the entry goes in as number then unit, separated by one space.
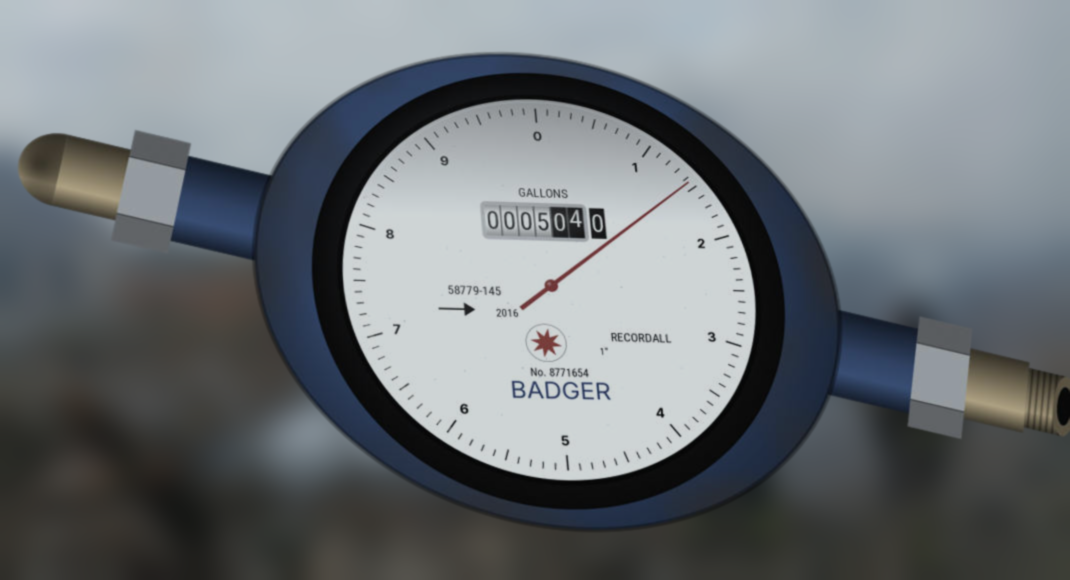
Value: 5041.4 gal
